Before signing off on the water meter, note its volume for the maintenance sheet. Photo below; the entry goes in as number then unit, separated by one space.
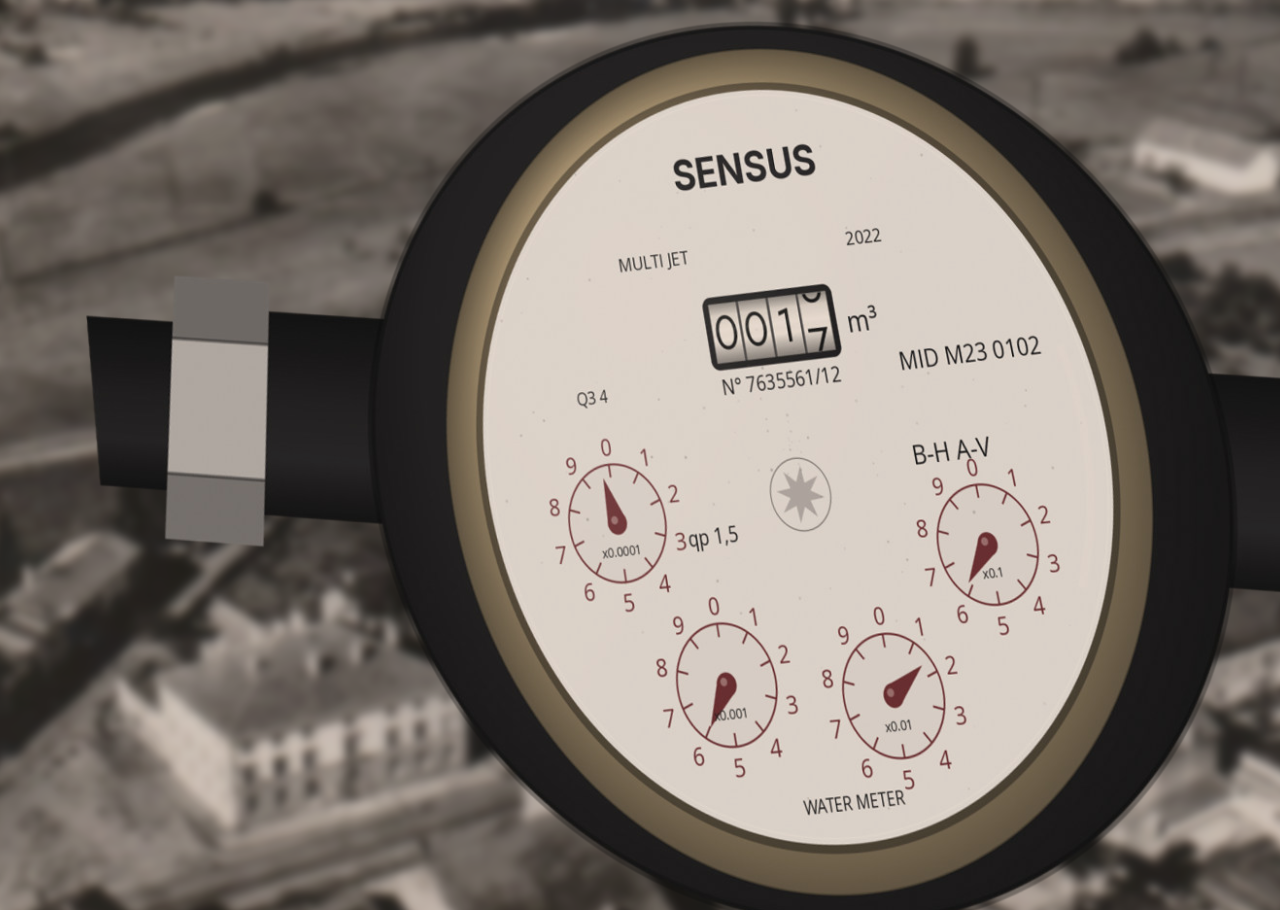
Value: 16.6159 m³
